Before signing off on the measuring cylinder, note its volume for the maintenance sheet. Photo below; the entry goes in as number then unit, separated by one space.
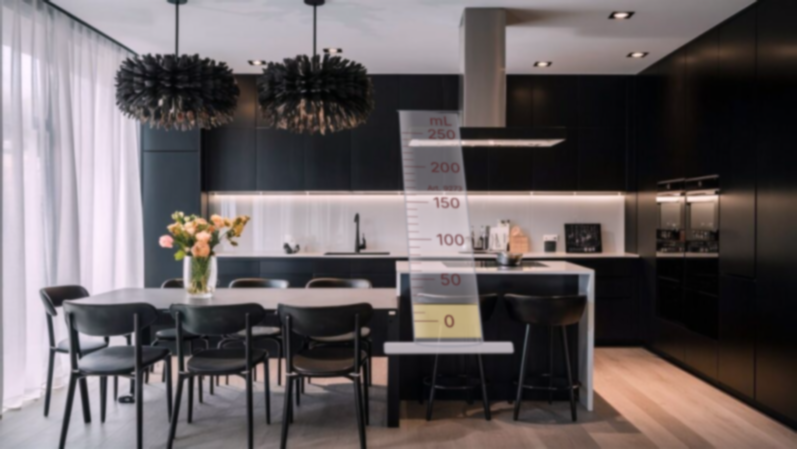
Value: 20 mL
